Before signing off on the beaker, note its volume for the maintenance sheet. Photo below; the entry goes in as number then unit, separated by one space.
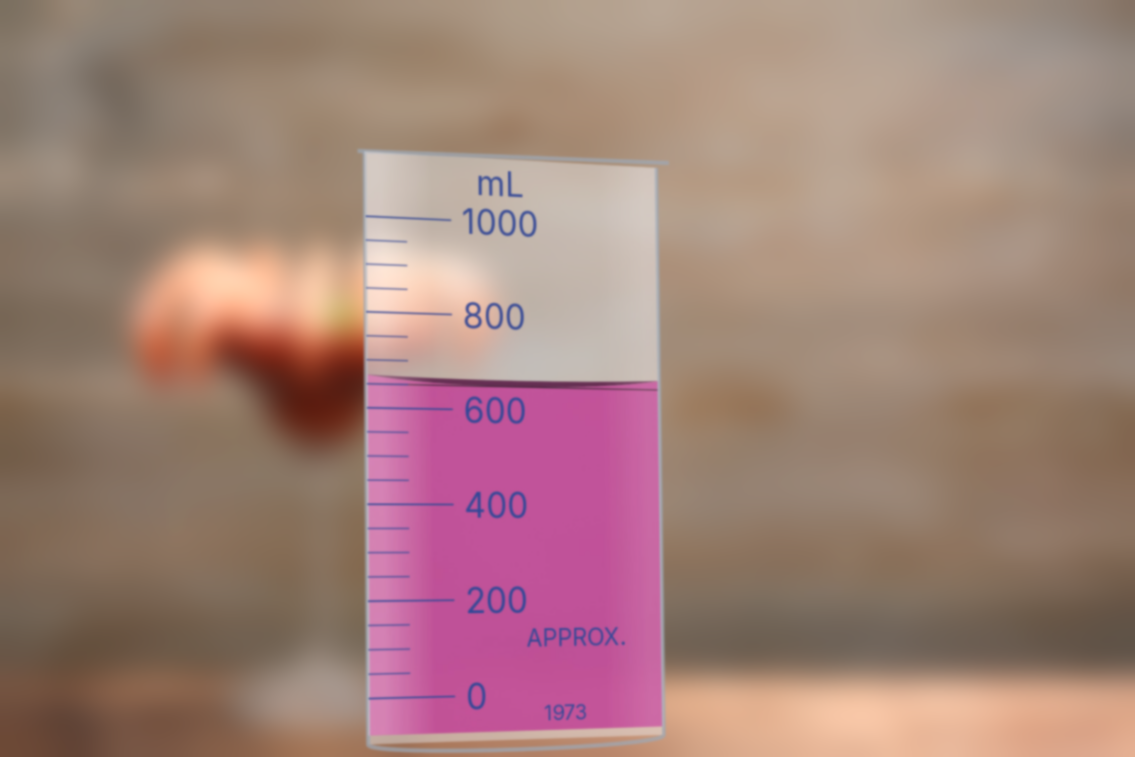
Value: 650 mL
